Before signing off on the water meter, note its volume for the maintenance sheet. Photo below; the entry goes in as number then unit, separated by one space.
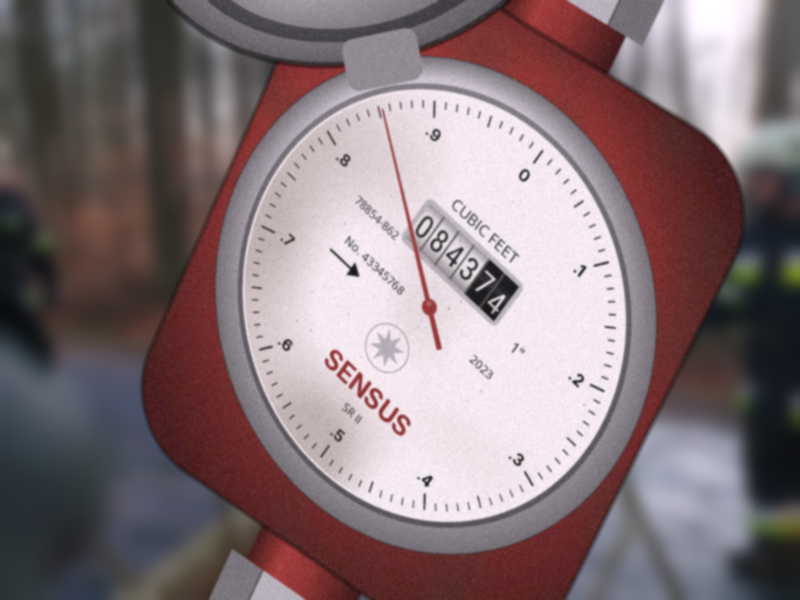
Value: 84373.85 ft³
